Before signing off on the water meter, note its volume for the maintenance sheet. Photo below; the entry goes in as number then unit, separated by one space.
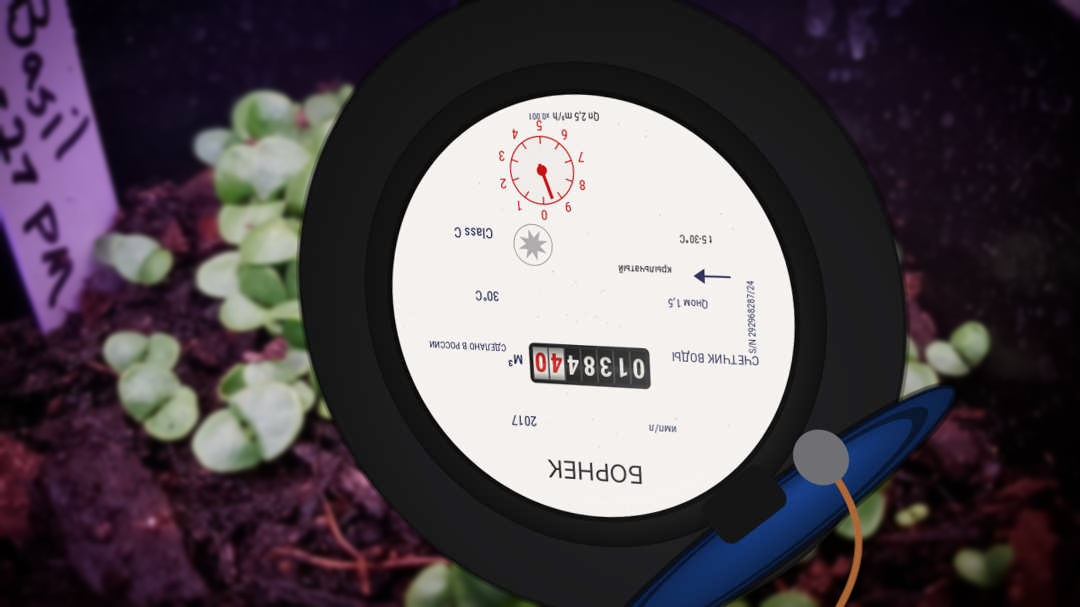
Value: 1384.399 m³
